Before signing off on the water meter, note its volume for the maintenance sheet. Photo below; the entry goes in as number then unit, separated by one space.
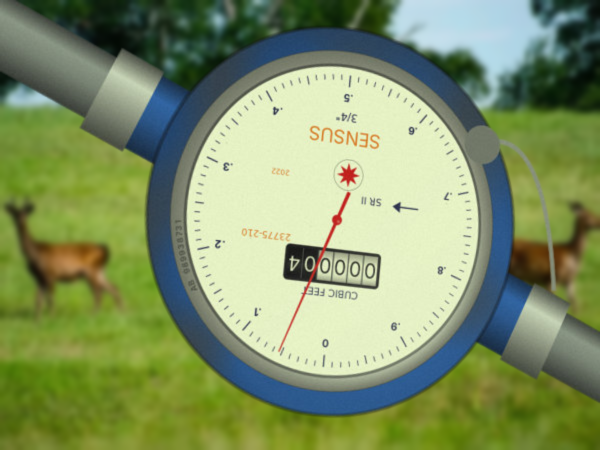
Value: 4.05 ft³
